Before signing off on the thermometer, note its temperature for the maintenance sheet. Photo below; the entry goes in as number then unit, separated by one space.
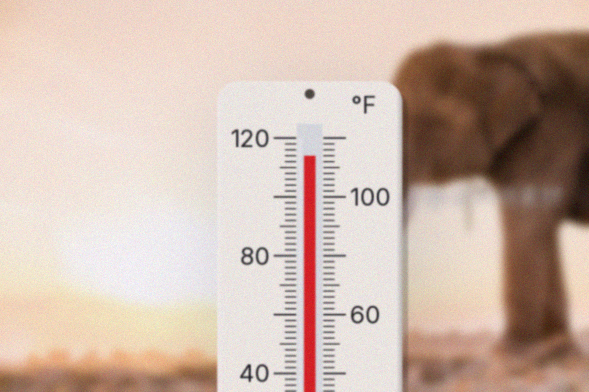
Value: 114 °F
